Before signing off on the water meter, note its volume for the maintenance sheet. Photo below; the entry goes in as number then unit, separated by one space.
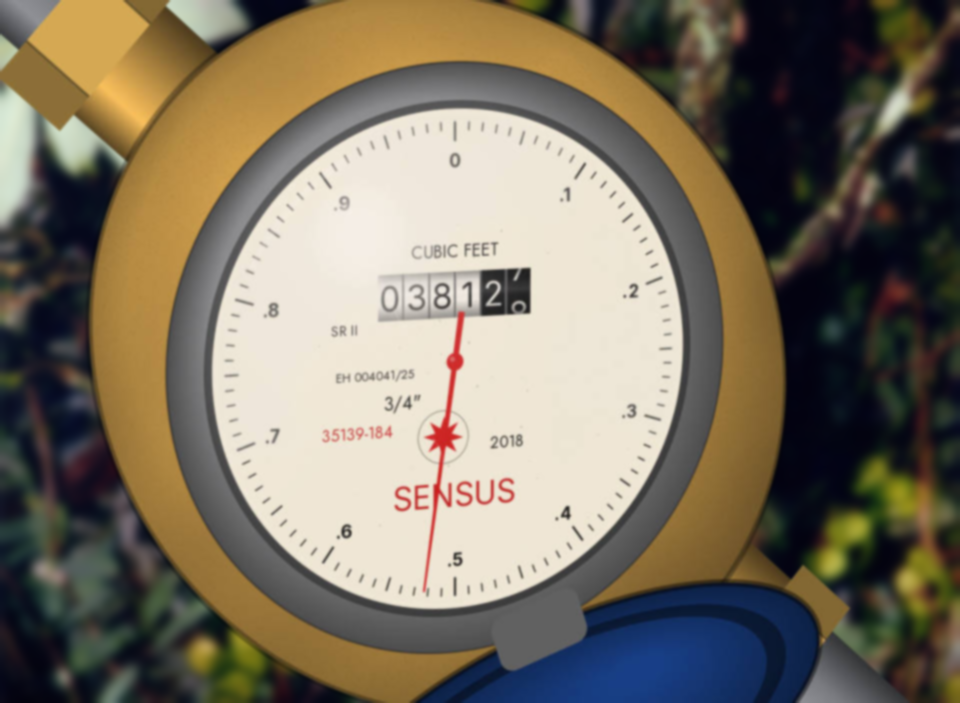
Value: 38127.52 ft³
